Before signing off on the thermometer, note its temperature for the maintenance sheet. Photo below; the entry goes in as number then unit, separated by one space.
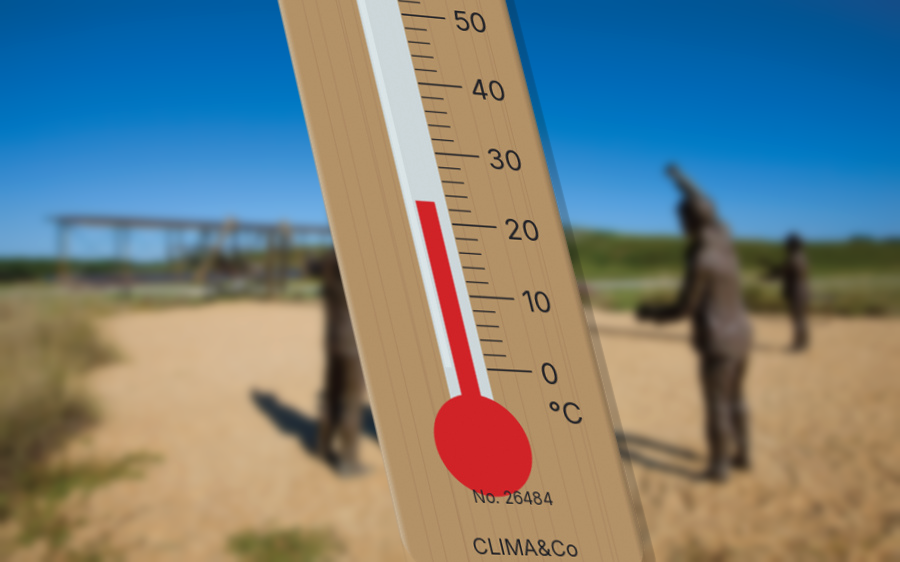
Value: 23 °C
